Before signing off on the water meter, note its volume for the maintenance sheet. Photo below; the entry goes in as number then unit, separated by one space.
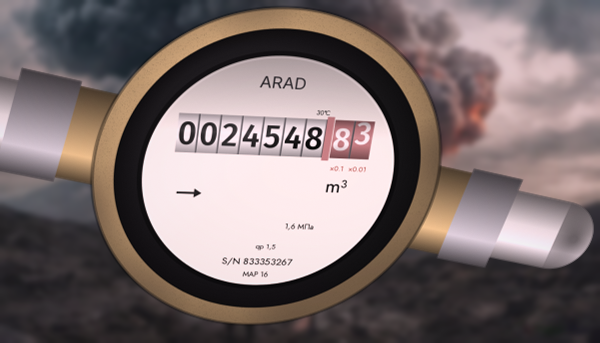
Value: 24548.83 m³
